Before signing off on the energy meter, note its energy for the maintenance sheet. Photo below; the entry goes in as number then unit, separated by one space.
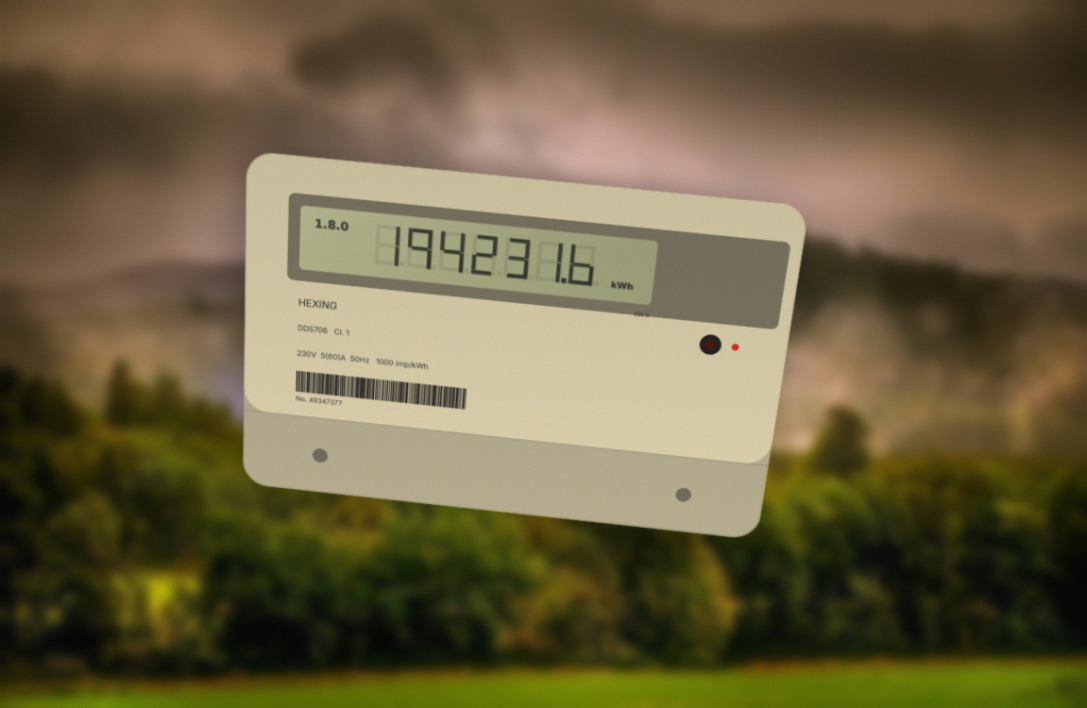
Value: 194231.6 kWh
